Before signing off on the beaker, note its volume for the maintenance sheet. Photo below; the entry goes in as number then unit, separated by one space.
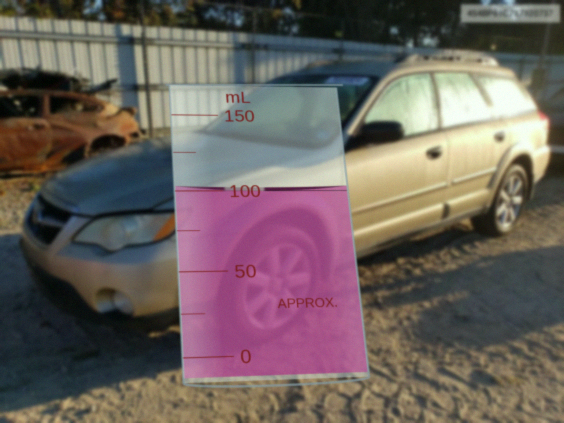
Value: 100 mL
